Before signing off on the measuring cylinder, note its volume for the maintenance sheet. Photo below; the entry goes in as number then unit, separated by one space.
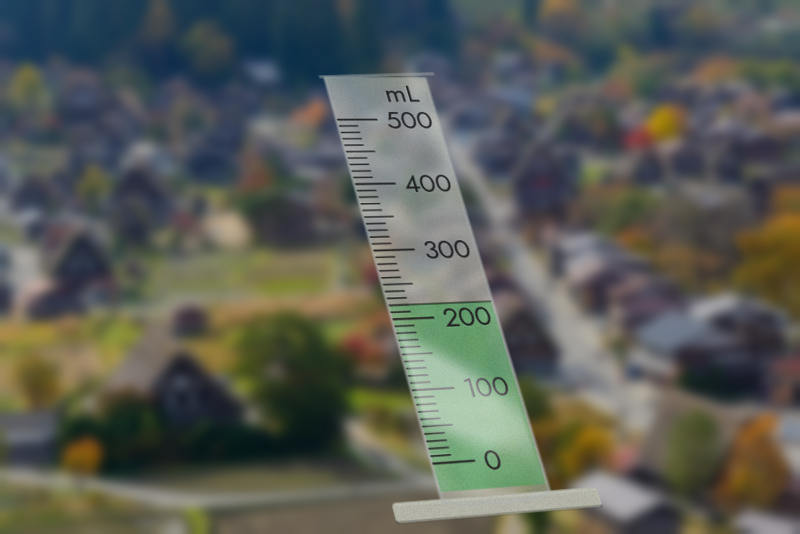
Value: 220 mL
